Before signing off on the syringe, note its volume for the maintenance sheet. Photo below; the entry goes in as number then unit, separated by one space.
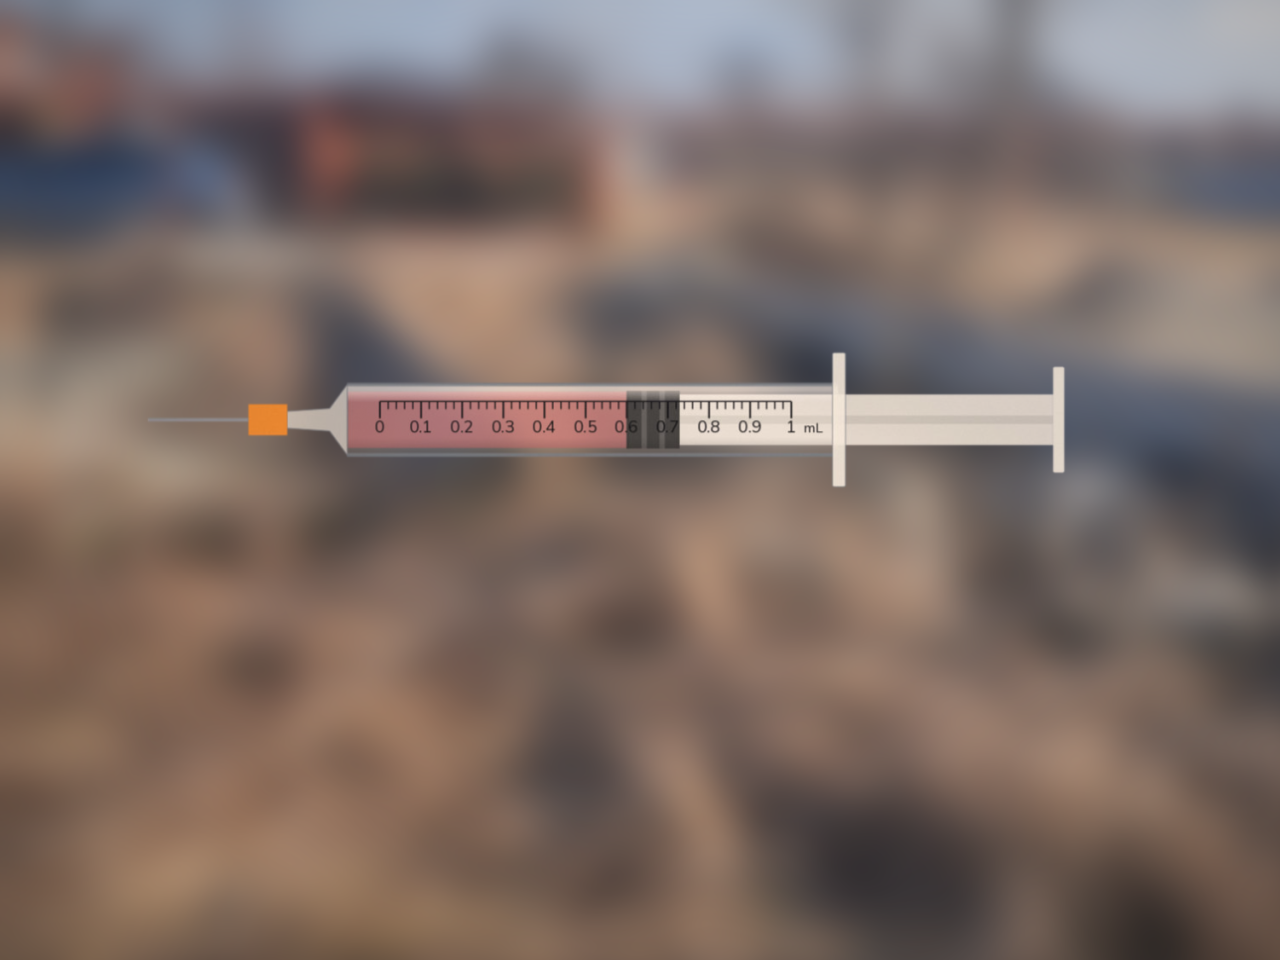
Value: 0.6 mL
